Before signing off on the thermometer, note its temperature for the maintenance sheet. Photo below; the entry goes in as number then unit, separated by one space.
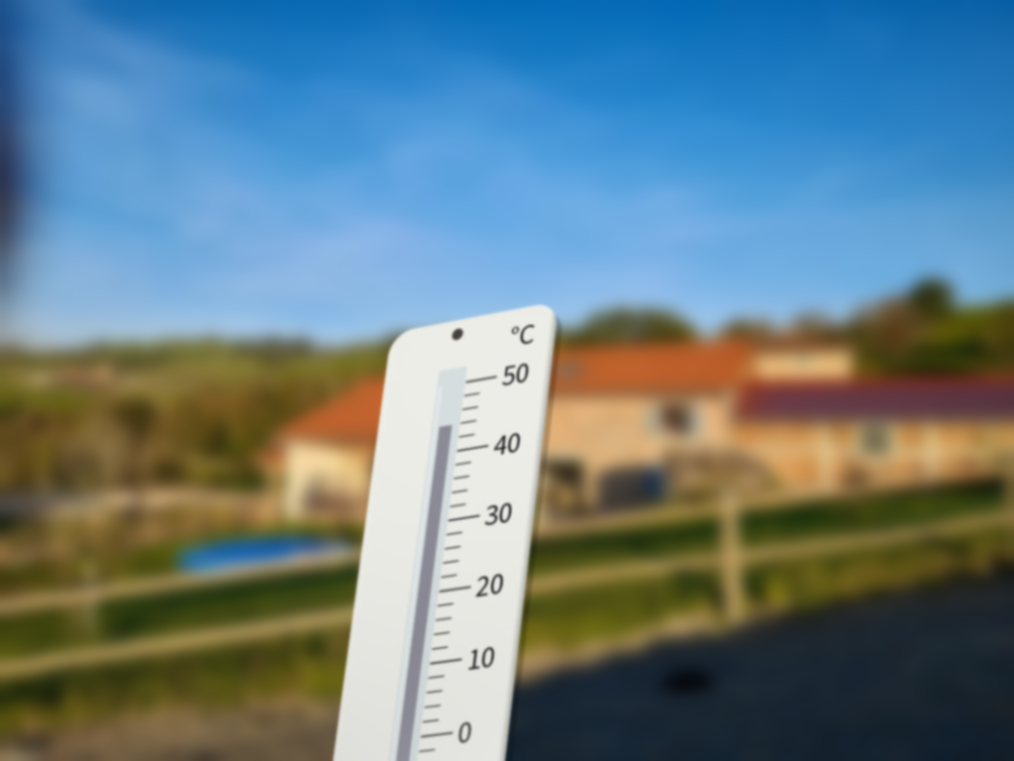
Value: 44 °C
